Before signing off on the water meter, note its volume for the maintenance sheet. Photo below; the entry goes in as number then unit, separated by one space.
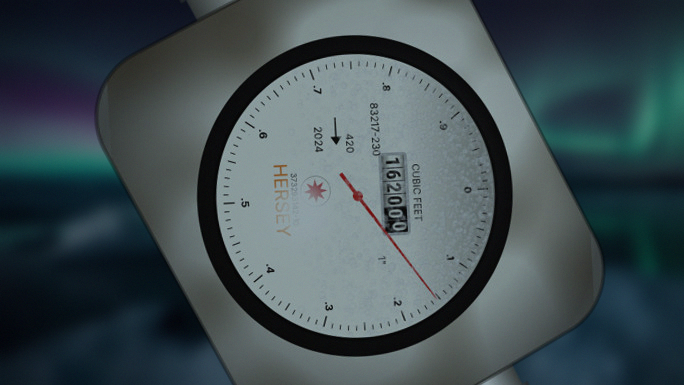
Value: 162000.15 ft³
